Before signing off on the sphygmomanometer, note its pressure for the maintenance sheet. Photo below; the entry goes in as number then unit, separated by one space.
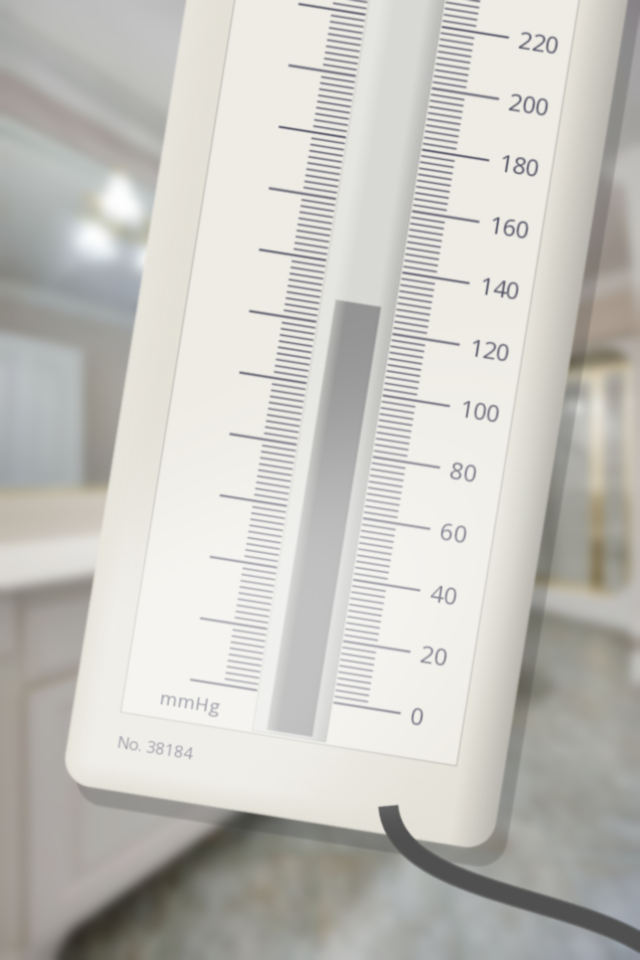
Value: 128 mmHg
